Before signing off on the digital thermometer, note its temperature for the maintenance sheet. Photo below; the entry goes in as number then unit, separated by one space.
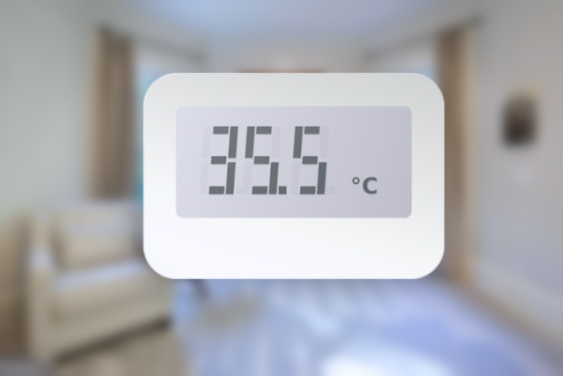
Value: 35.5 °C
